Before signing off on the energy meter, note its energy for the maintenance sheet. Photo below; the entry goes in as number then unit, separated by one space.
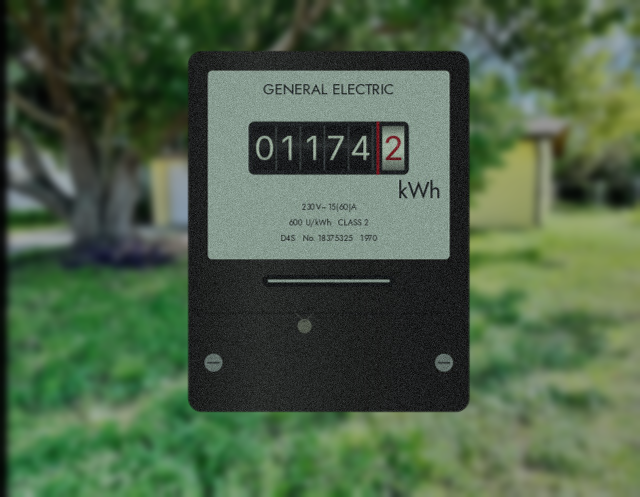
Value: 1174.2 kWh
